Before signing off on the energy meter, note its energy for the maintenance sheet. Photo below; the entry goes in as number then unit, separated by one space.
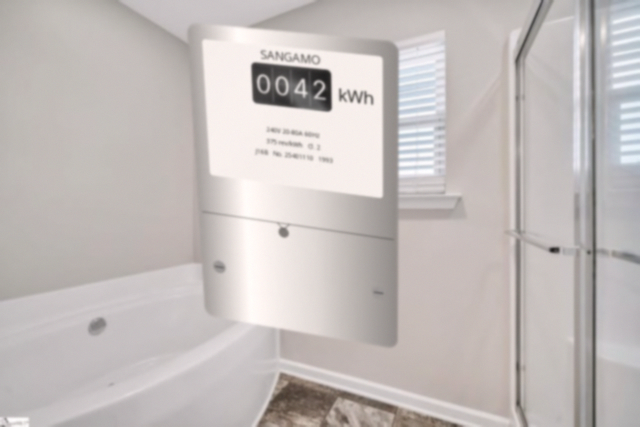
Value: 42 kWh
